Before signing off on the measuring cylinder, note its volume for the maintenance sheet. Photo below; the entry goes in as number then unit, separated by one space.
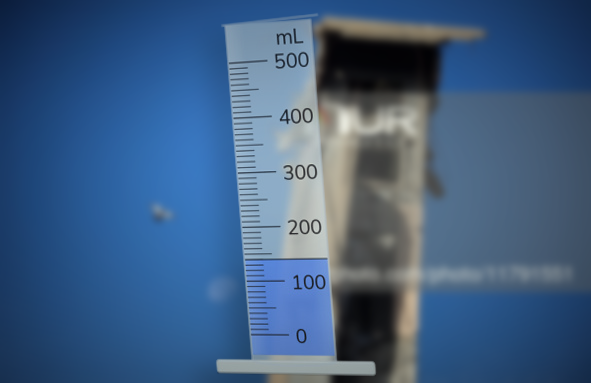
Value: 140 mL
